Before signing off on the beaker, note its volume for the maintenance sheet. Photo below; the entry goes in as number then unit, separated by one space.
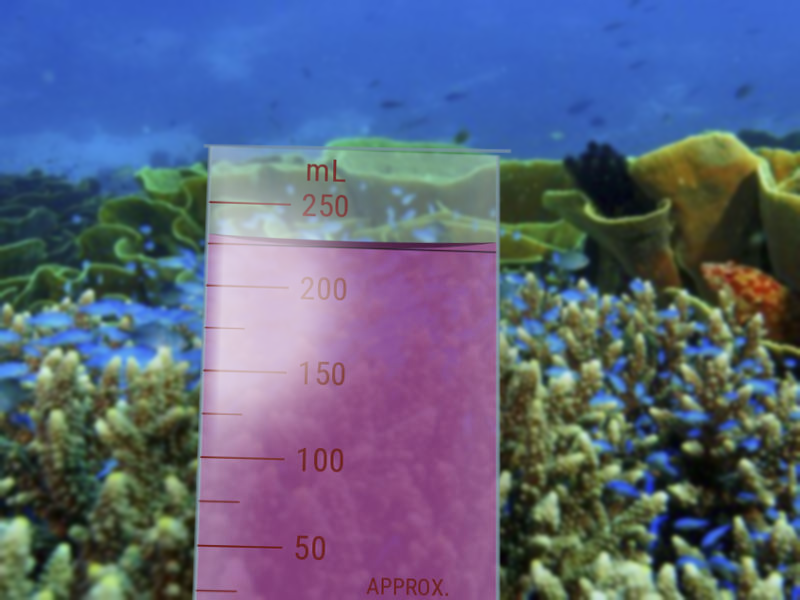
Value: 225 mL
